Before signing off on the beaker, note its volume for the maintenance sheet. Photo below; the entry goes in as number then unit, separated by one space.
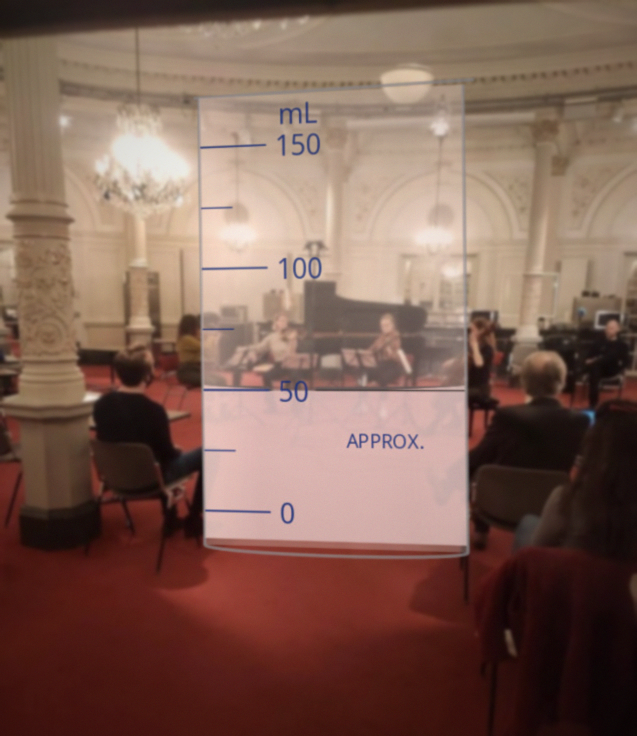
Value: 50 mL
